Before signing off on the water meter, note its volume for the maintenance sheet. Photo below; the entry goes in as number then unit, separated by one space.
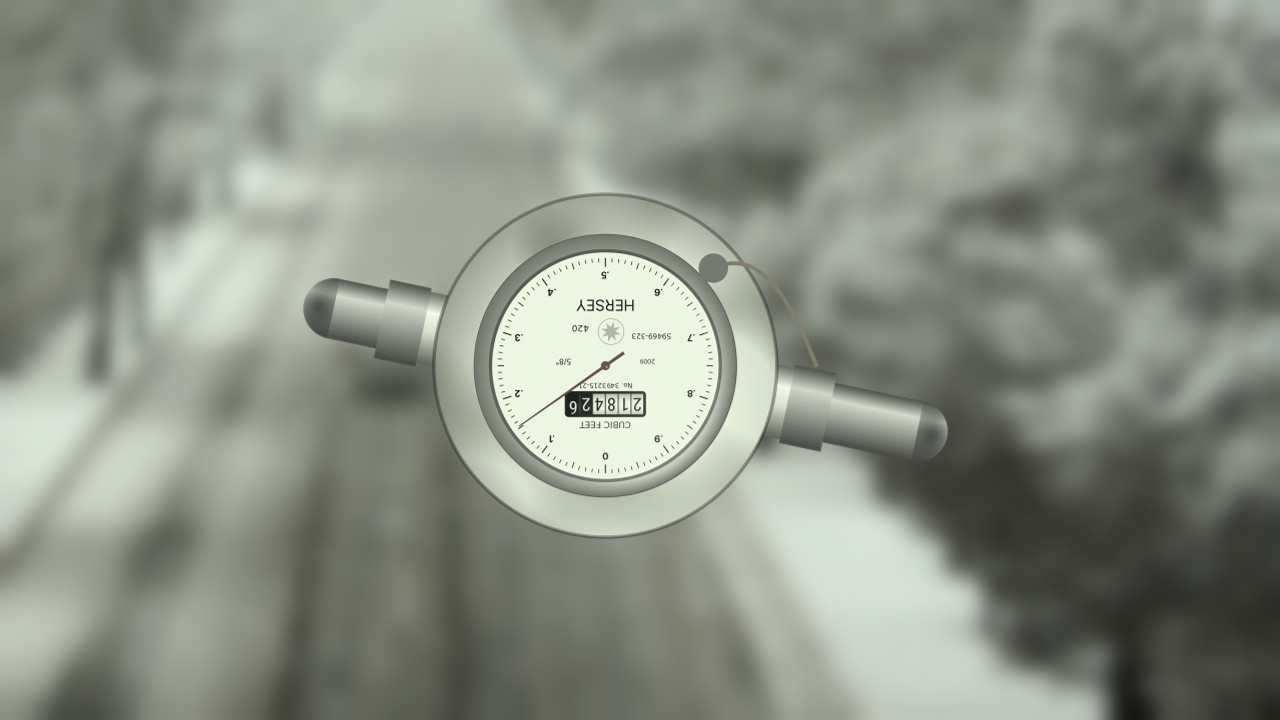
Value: 218426.15 ft³
